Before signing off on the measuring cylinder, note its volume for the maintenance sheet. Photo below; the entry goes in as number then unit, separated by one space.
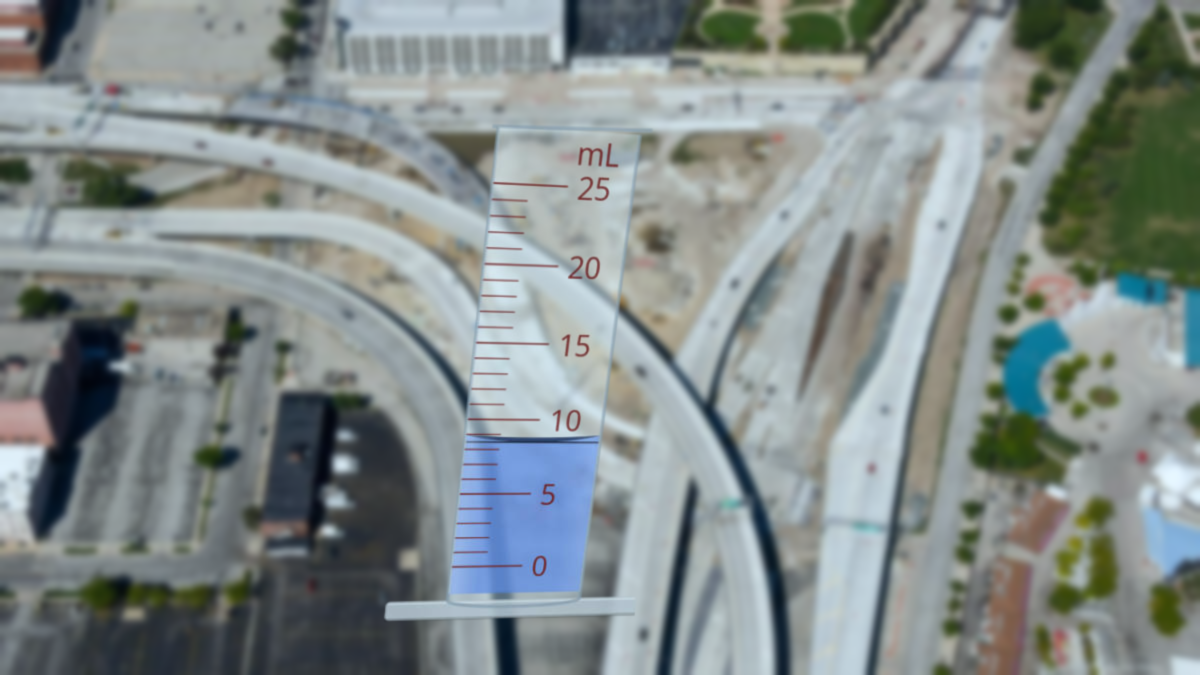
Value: 8.5 mL
